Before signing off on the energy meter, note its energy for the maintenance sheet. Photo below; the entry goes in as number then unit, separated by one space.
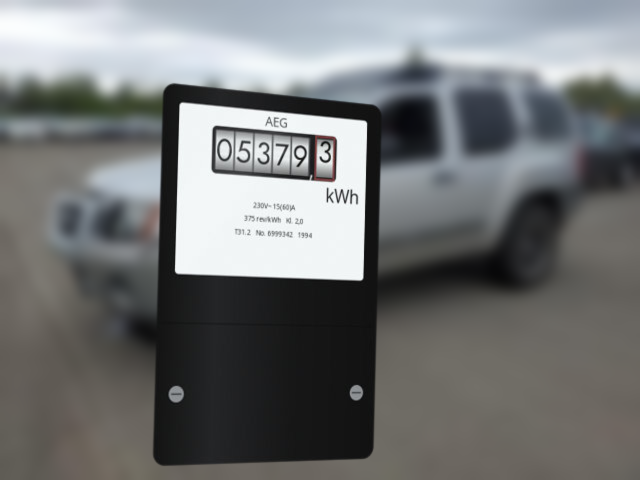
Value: 5379.3 kWh
